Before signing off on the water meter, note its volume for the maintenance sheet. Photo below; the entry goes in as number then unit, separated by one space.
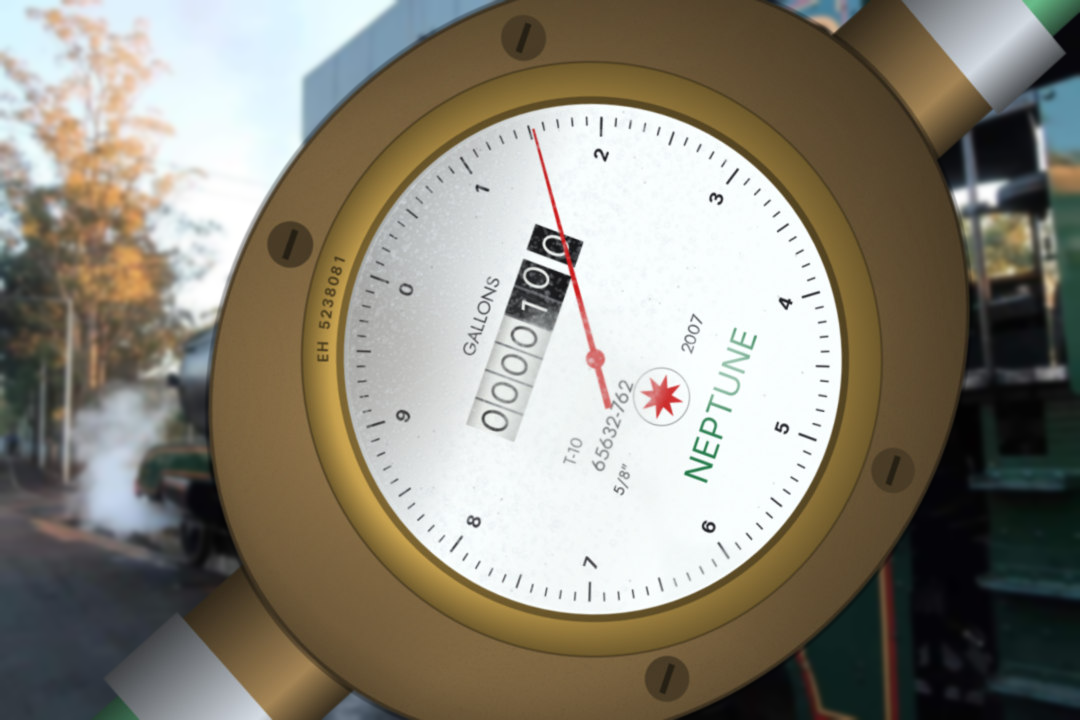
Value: 101.5 gal
